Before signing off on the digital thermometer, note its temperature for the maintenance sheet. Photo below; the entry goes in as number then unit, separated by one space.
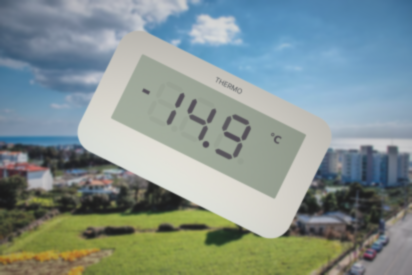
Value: -14.9 °C
